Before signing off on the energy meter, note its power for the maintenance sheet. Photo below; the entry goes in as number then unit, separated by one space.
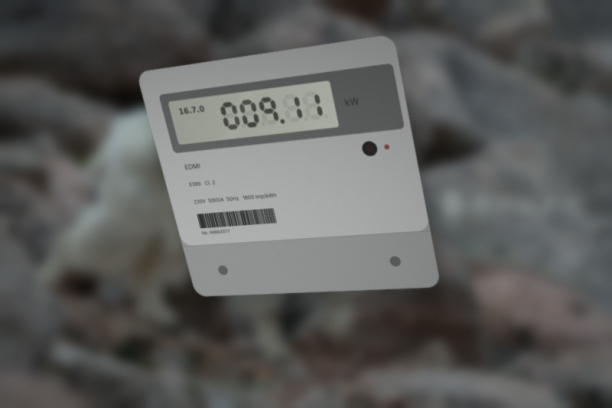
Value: 9.11 kW
